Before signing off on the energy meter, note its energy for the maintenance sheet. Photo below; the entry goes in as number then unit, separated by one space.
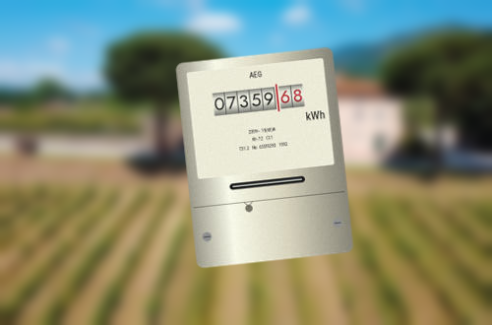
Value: 7359.68 kWh
